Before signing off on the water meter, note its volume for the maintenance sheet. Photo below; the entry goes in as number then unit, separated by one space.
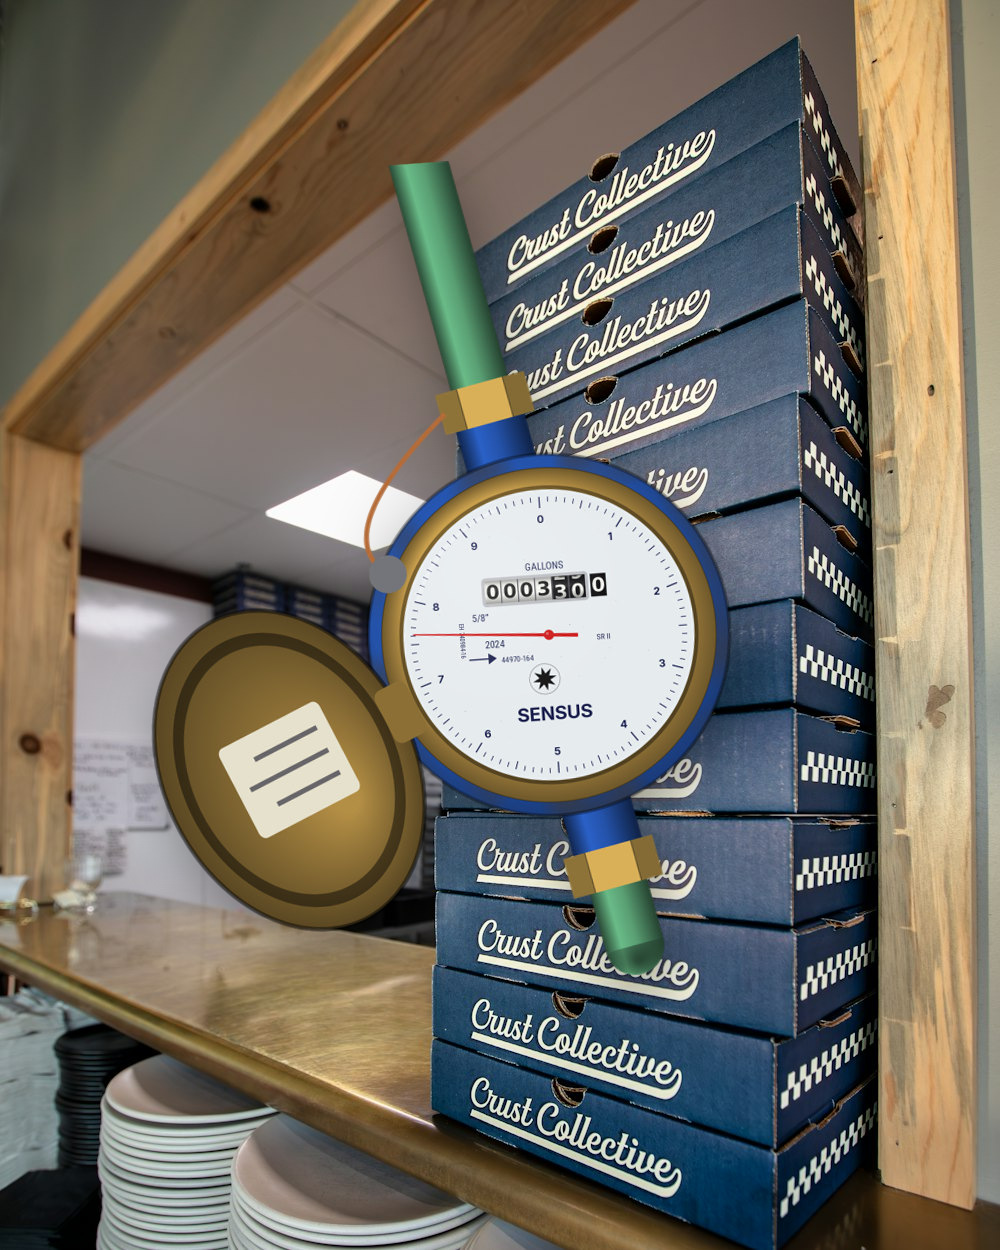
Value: 3297.6 gal
